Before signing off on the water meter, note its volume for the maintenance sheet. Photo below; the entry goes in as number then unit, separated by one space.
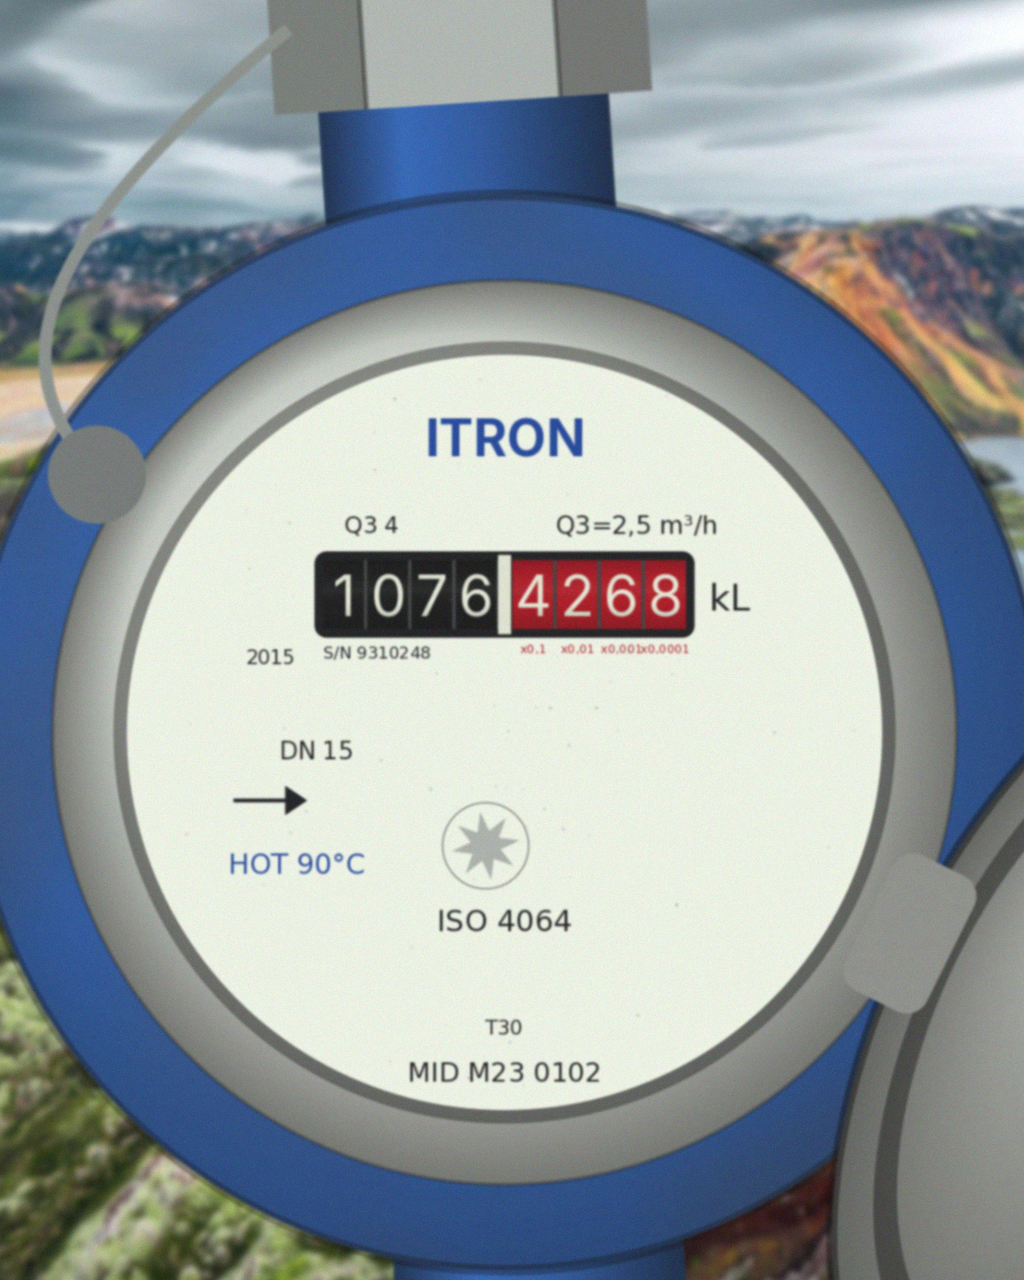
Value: 1076.4268 kL
